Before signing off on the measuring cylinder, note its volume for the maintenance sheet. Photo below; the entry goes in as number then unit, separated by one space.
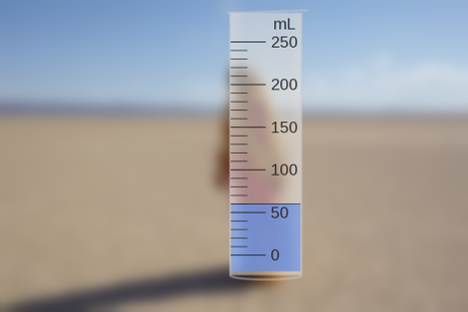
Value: 60 mL
